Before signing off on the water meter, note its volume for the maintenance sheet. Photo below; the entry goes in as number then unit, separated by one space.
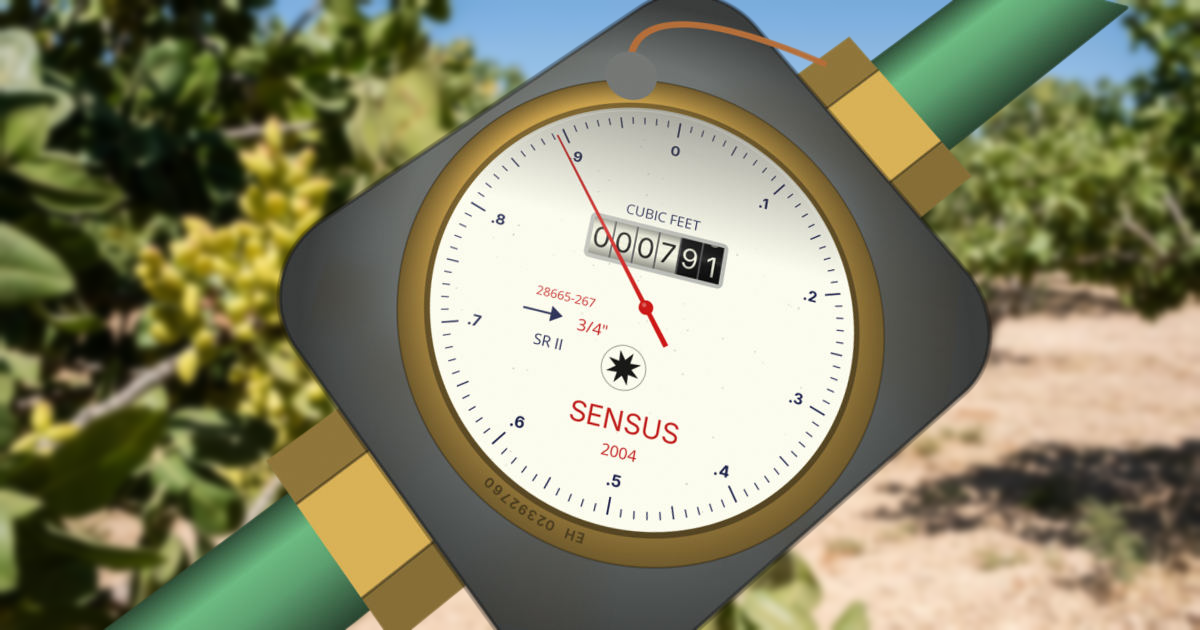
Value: 790.89 ft³
